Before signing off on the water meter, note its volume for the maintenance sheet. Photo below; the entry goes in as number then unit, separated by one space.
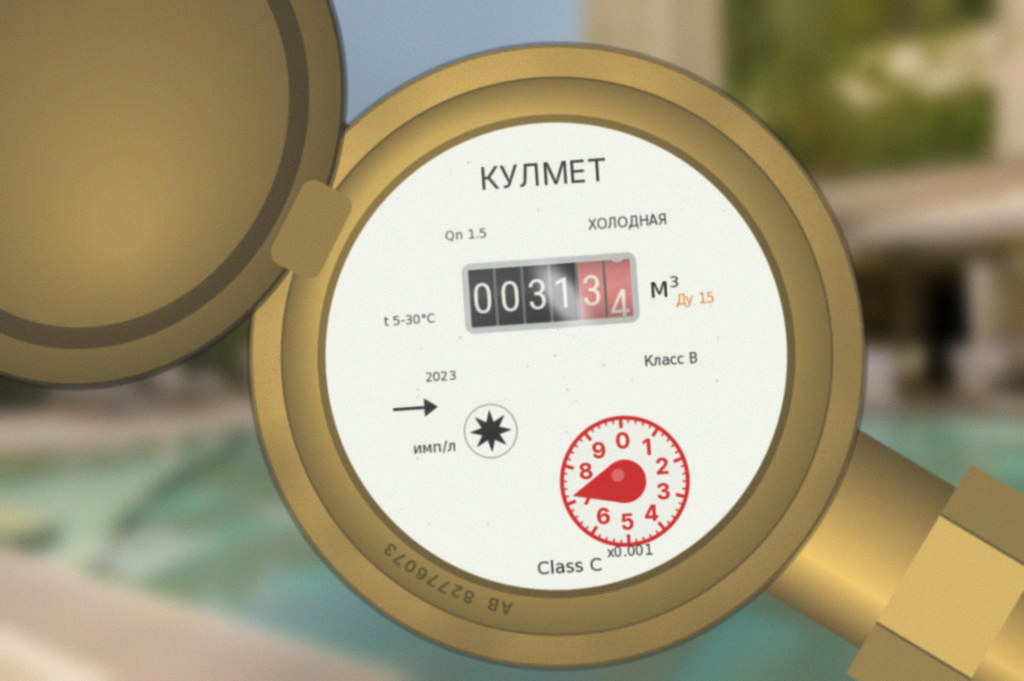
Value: 31.337 m³
